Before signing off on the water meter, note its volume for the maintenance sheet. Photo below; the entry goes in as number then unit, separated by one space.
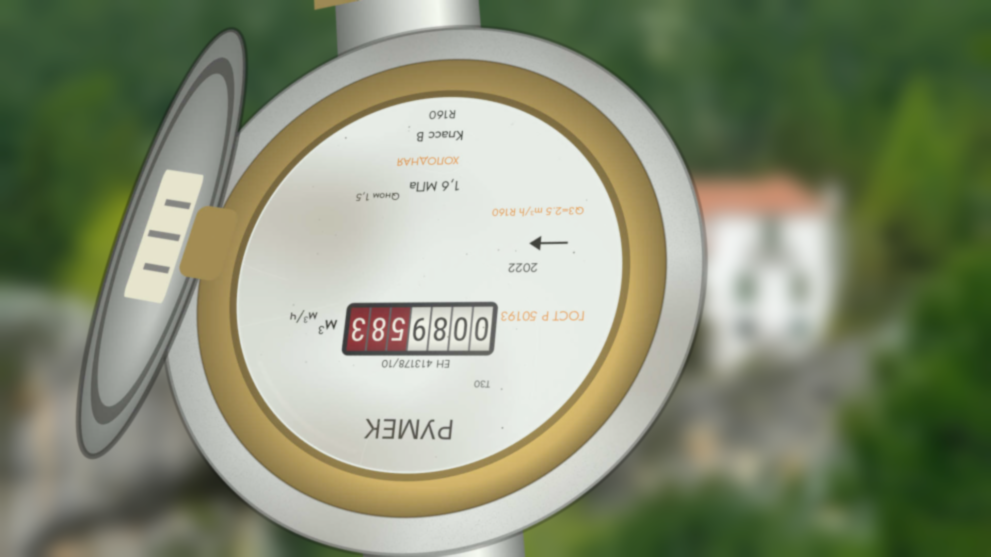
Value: 89.583 m³
